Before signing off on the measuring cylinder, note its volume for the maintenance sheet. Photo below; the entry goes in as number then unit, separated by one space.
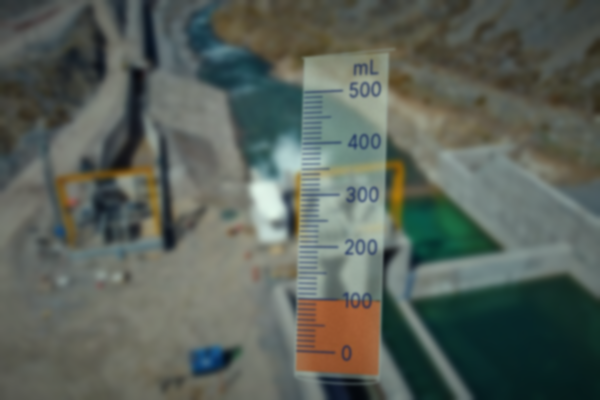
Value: 100 mL
